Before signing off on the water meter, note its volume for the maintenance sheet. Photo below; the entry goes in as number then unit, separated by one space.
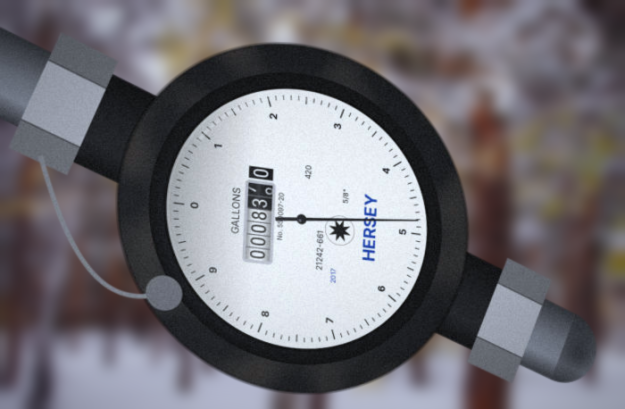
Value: 8374.8 gal
